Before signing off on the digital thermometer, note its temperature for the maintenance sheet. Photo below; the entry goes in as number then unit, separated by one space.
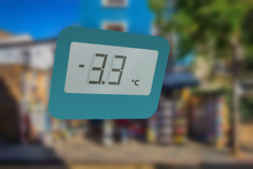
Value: -3.3 °C
